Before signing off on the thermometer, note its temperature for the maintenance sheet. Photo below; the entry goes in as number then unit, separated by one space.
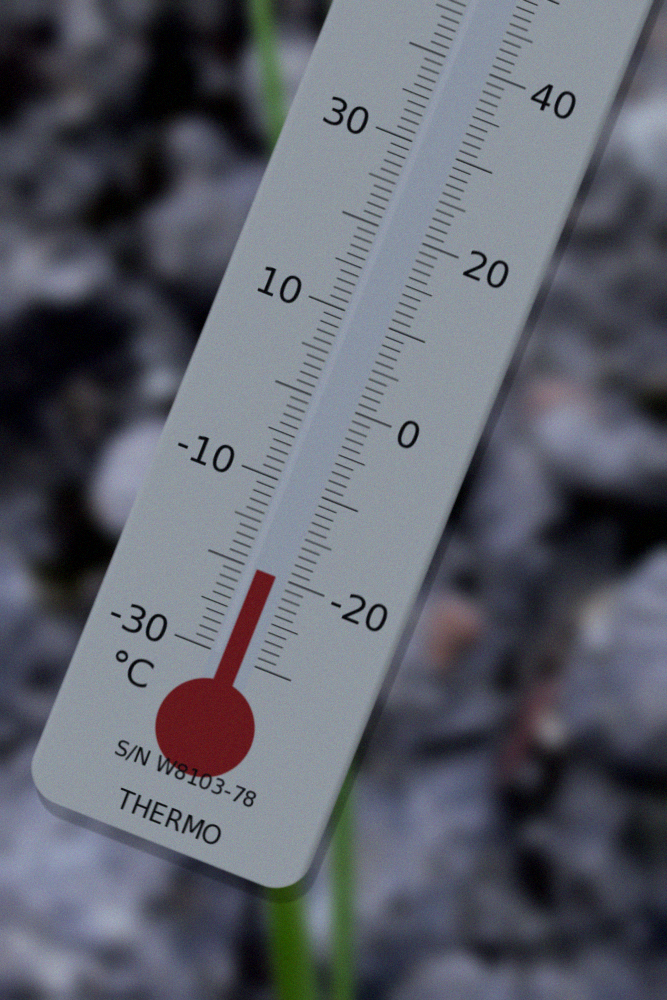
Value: -20 °C
